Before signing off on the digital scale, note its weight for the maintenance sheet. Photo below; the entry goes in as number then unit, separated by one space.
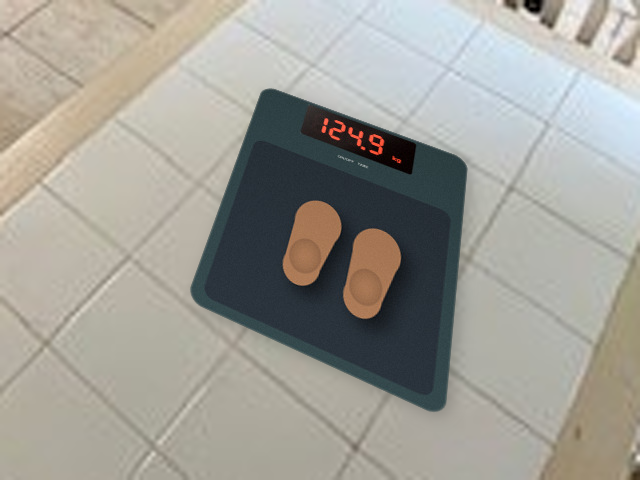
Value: 124.9 kg
